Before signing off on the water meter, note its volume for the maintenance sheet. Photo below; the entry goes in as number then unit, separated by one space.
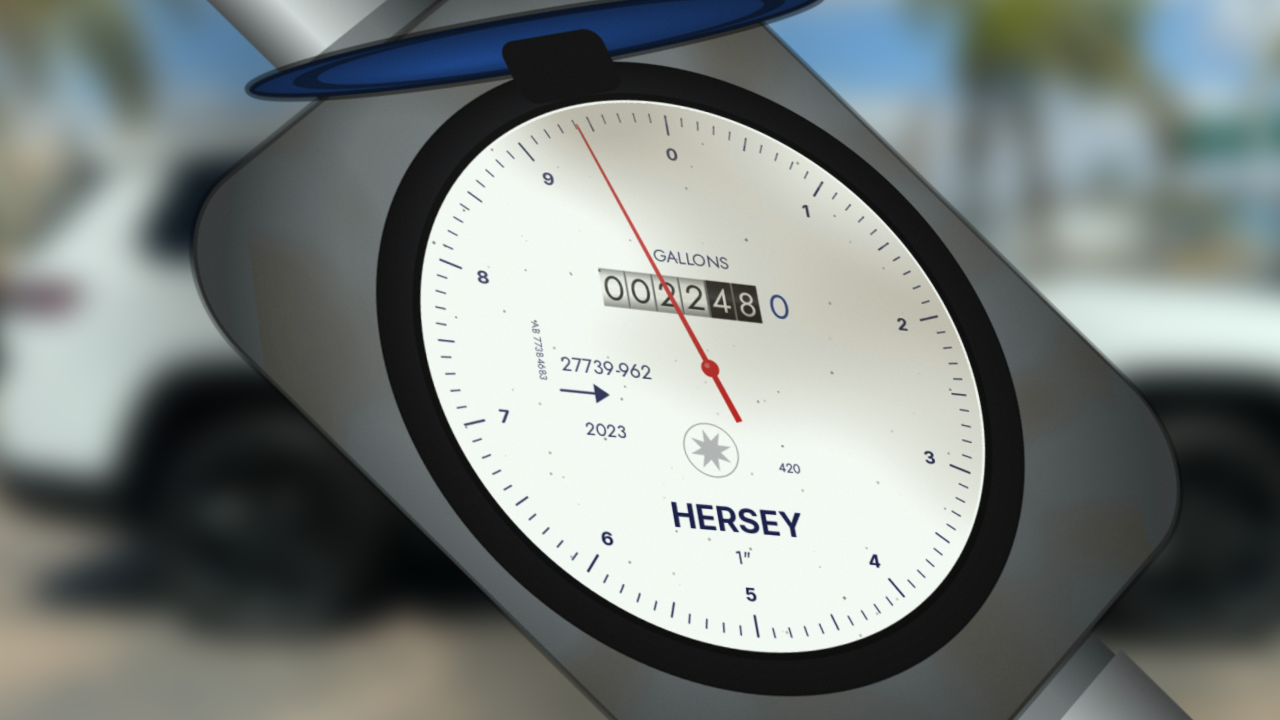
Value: 22479.4 gal
